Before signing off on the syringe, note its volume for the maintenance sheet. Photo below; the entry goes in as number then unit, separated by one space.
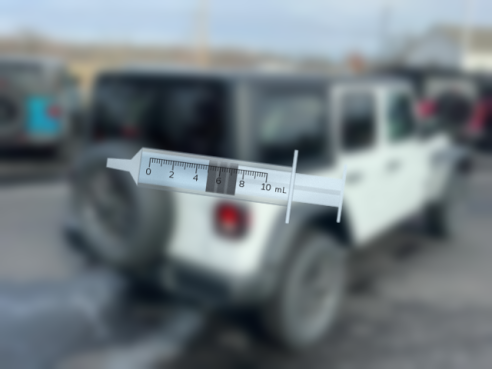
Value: 5 mL
